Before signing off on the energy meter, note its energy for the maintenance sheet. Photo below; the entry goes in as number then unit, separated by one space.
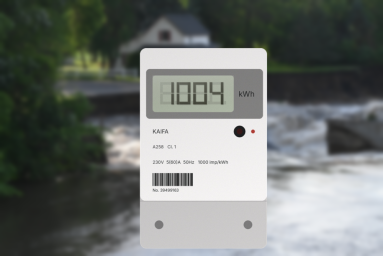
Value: 1004 kWh
